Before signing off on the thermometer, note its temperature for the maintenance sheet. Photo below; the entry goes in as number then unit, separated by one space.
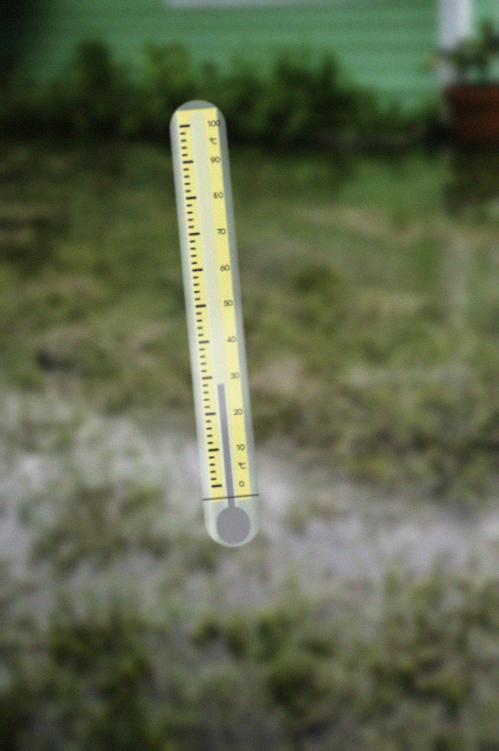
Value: 28 °C
